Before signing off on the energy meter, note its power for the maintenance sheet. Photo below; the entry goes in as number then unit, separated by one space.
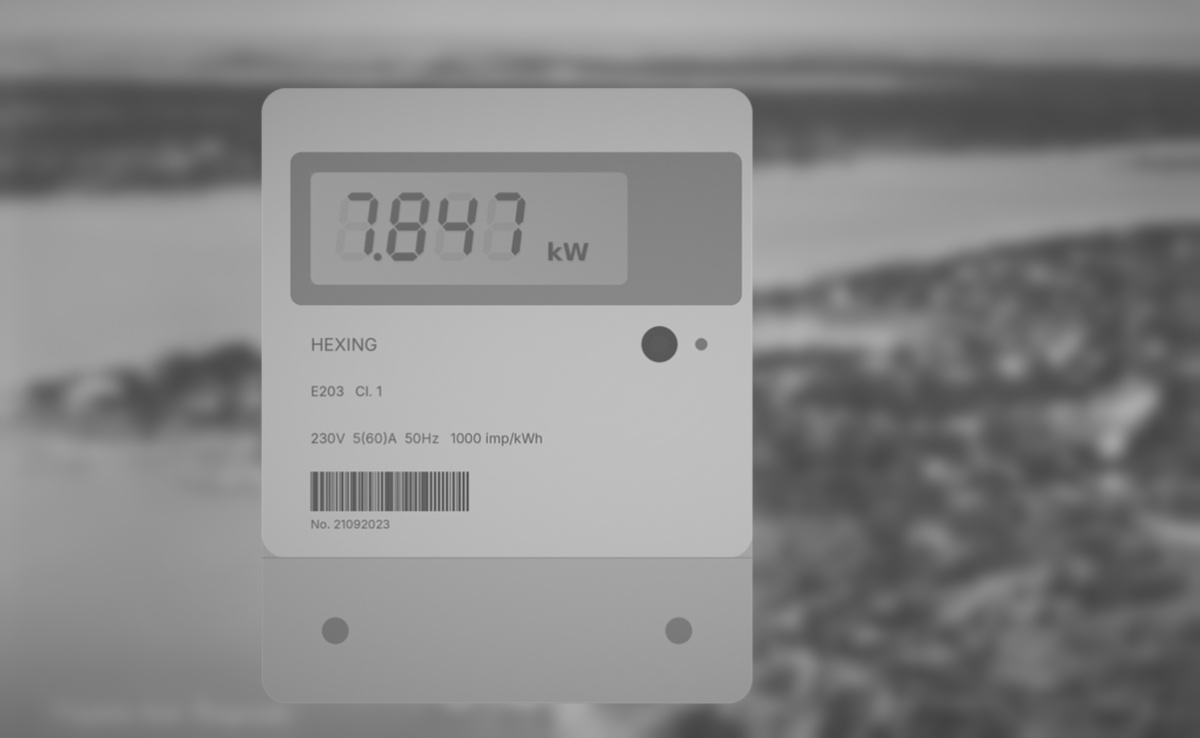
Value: 7.847 kW
